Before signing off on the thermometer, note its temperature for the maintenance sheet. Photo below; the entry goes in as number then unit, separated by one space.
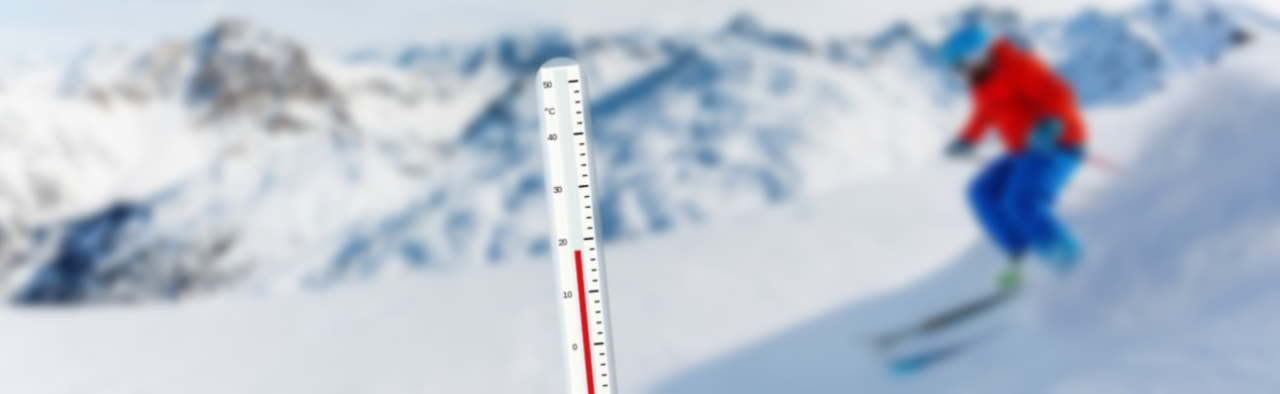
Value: 18 °C
